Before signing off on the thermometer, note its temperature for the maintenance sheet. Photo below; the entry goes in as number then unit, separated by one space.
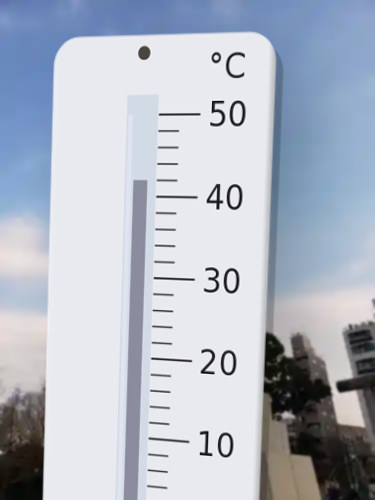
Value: 42 °C
